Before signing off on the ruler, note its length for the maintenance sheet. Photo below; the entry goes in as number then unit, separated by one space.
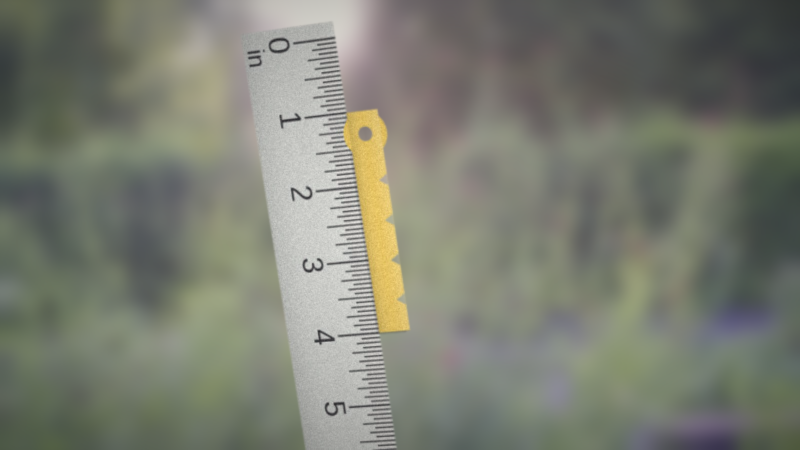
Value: 3 in
